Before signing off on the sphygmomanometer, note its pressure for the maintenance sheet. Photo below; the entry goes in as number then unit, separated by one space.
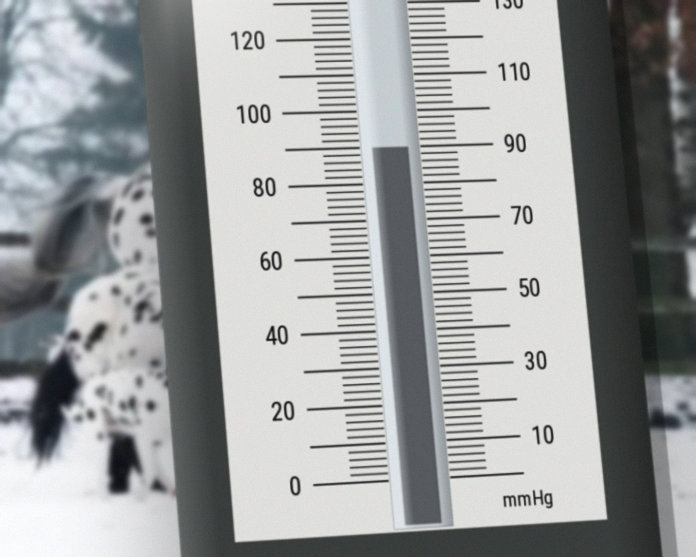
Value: 90 mmHg
